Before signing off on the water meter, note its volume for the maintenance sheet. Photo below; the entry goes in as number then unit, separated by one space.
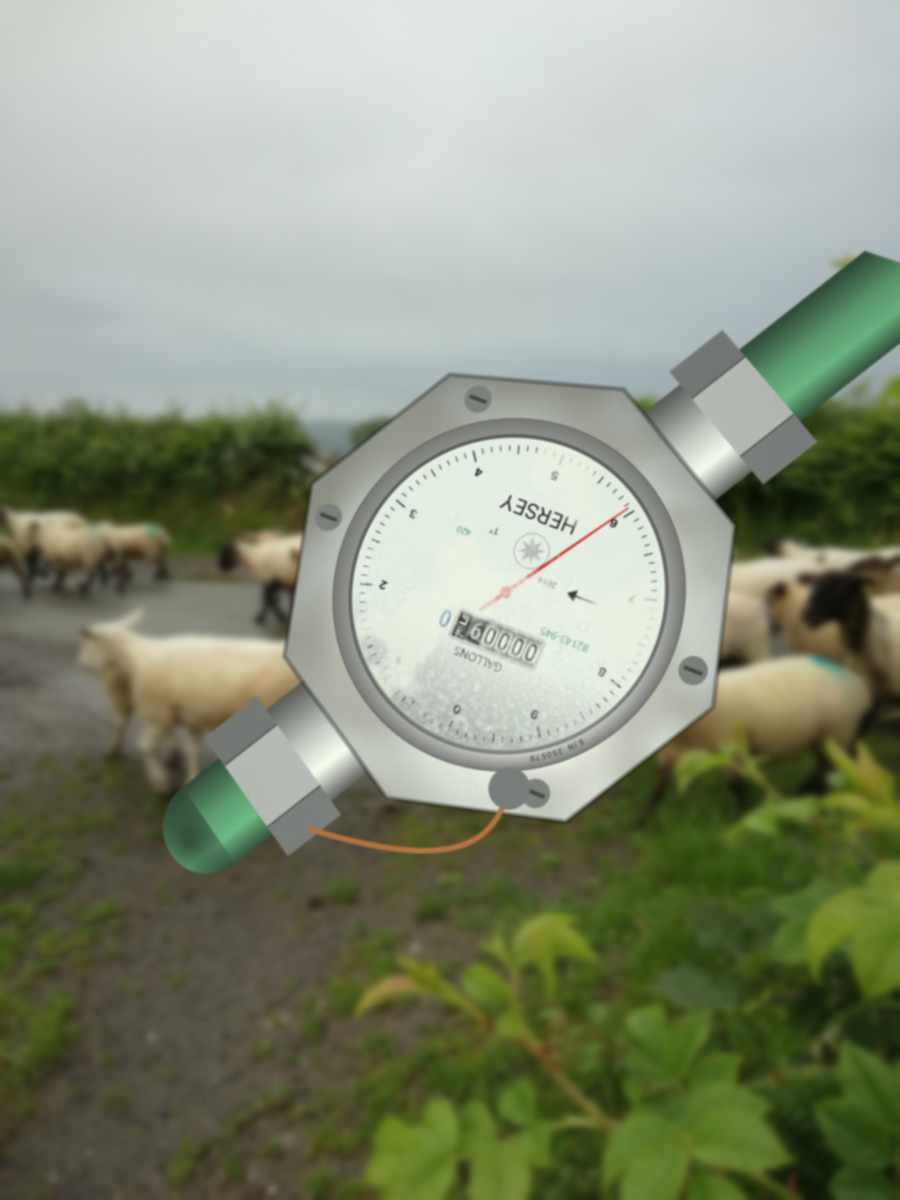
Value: 945.9 gal
